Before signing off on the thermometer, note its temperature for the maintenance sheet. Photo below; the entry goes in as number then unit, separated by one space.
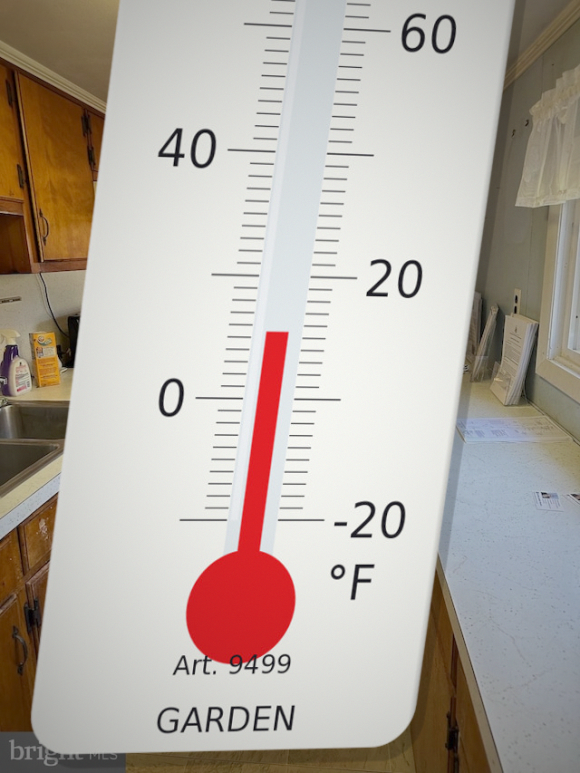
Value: 11 °F
